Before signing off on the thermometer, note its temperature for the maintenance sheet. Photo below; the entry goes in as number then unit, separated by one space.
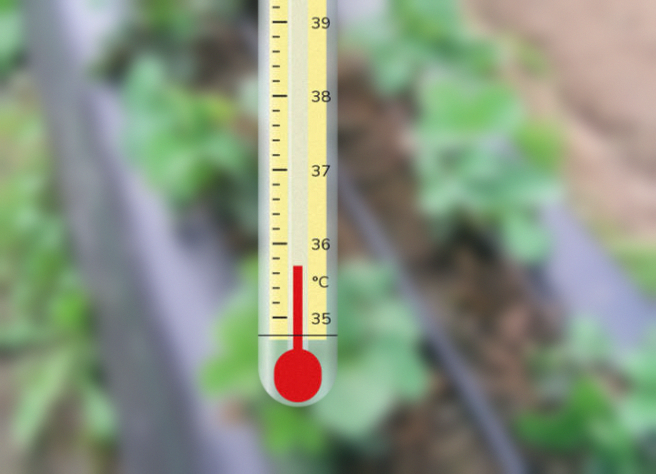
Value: 35.7 °C
